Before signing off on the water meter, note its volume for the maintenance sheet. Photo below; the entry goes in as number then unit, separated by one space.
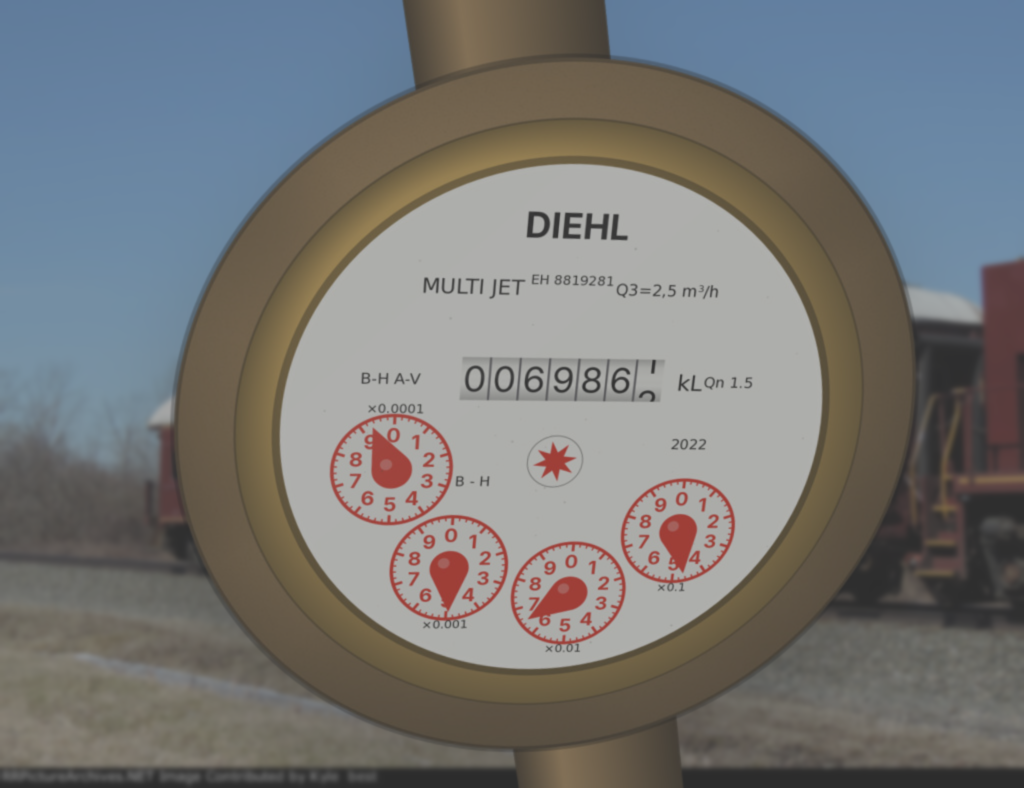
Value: 69861.4649 kL
